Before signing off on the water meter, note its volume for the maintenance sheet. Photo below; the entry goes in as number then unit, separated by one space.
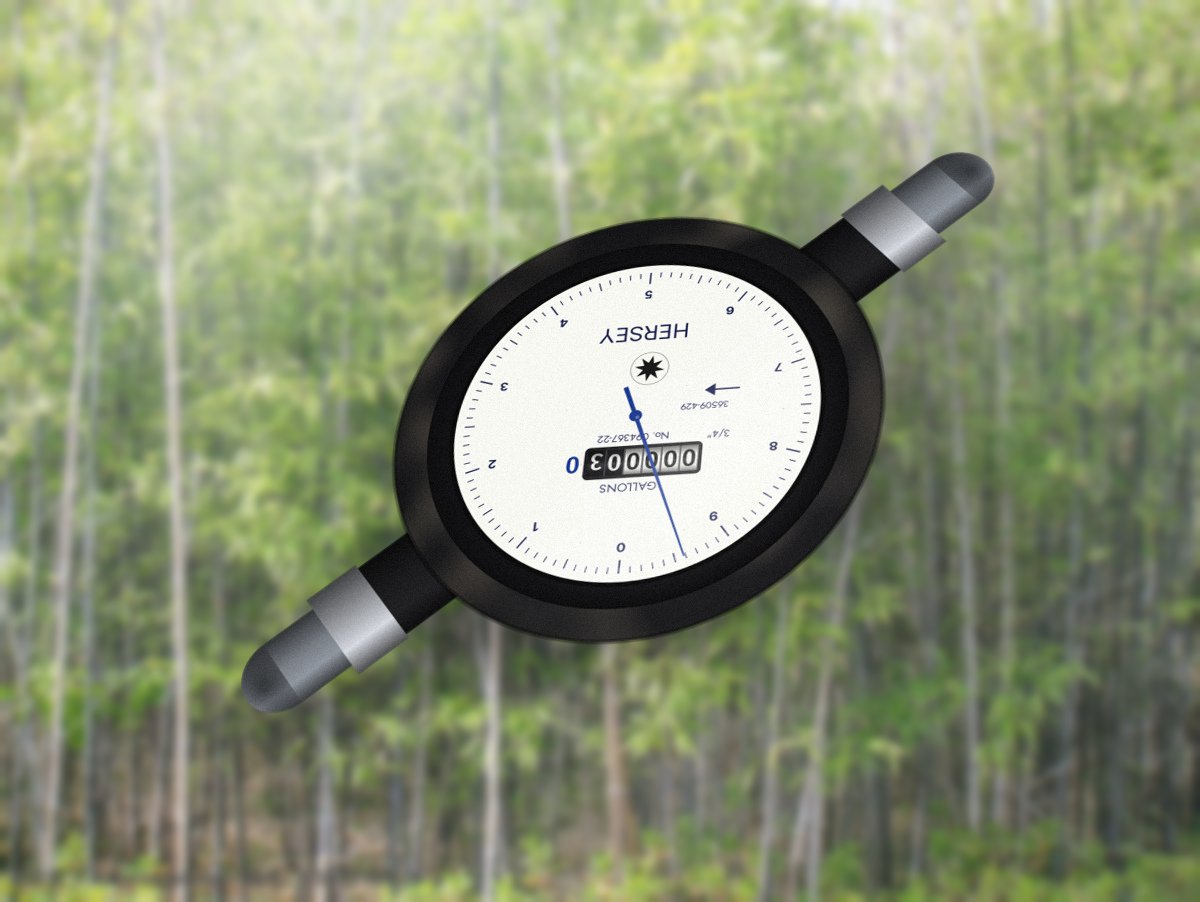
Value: 29.4 gal
